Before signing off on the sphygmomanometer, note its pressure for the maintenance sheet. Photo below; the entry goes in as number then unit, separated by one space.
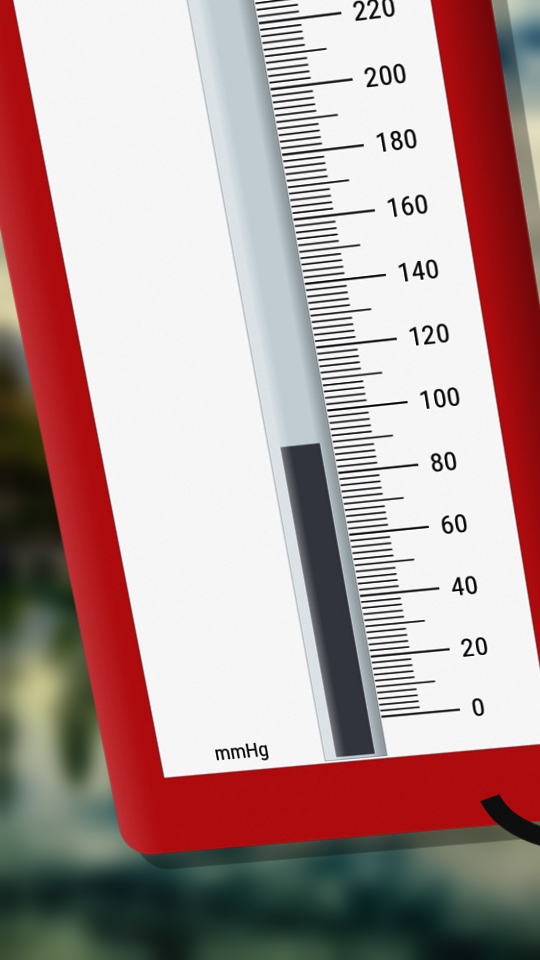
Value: 90 mmHg
